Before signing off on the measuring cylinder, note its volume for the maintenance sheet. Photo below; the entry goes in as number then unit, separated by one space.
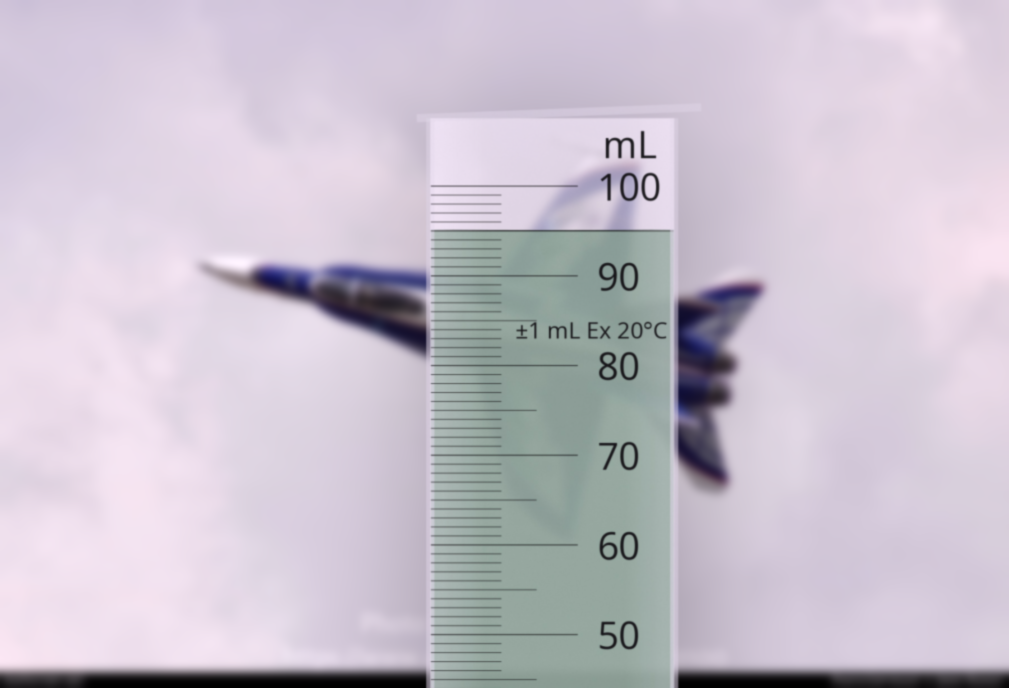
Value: 95 mL
